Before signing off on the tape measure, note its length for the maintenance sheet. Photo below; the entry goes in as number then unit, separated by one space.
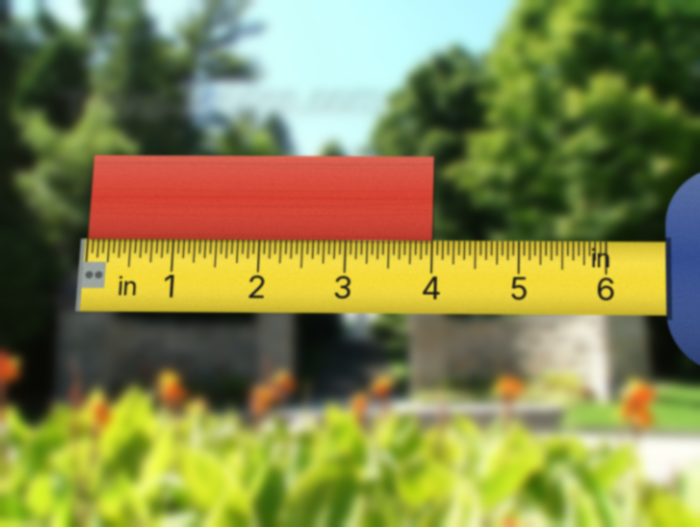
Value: 4 in
